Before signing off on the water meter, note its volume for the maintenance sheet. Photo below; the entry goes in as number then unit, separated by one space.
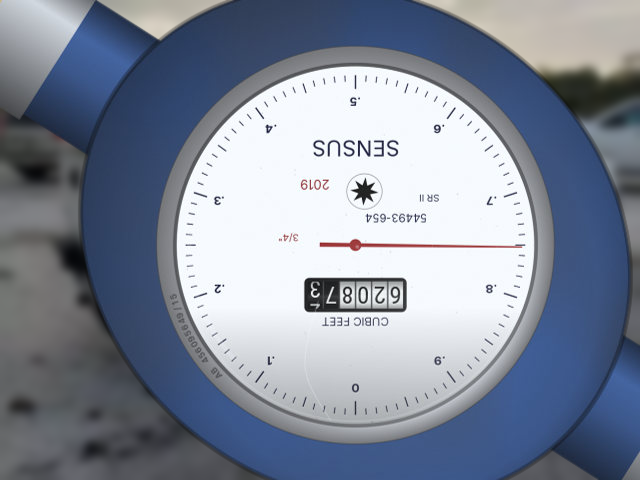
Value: 620872.75 ft³
